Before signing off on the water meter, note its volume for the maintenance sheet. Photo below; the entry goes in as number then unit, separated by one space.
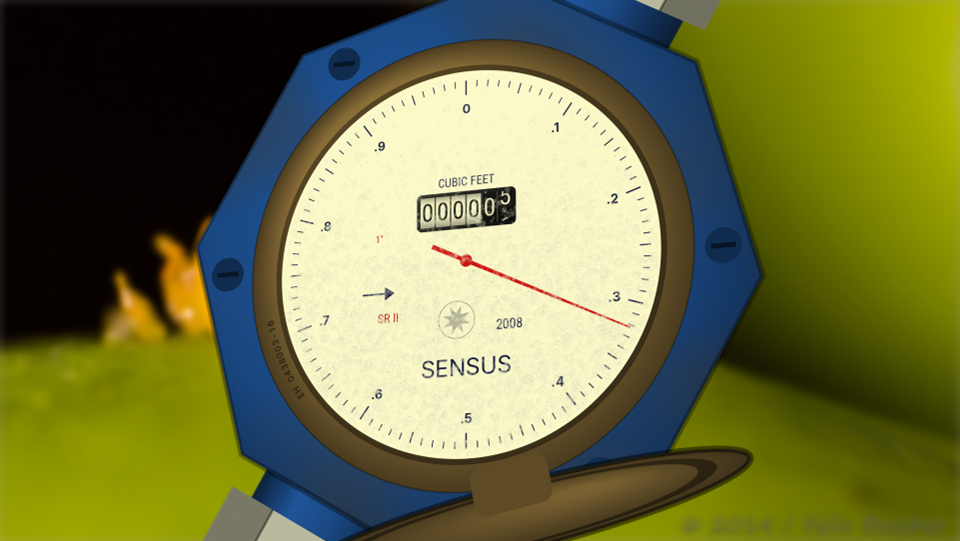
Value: 5.32 ft³
